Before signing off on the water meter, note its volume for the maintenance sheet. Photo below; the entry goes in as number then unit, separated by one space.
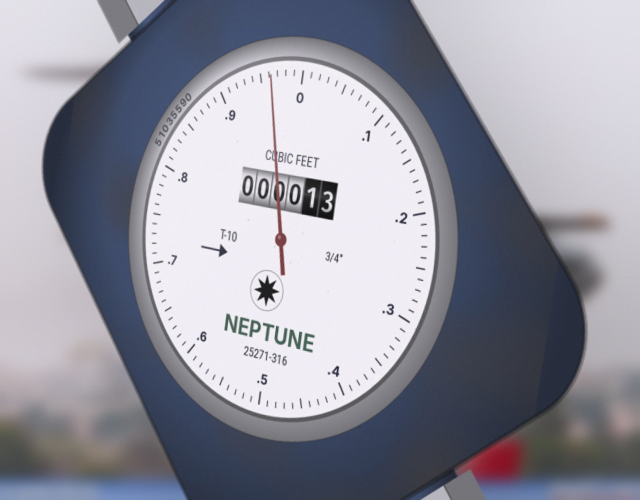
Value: 12.96 ft³
